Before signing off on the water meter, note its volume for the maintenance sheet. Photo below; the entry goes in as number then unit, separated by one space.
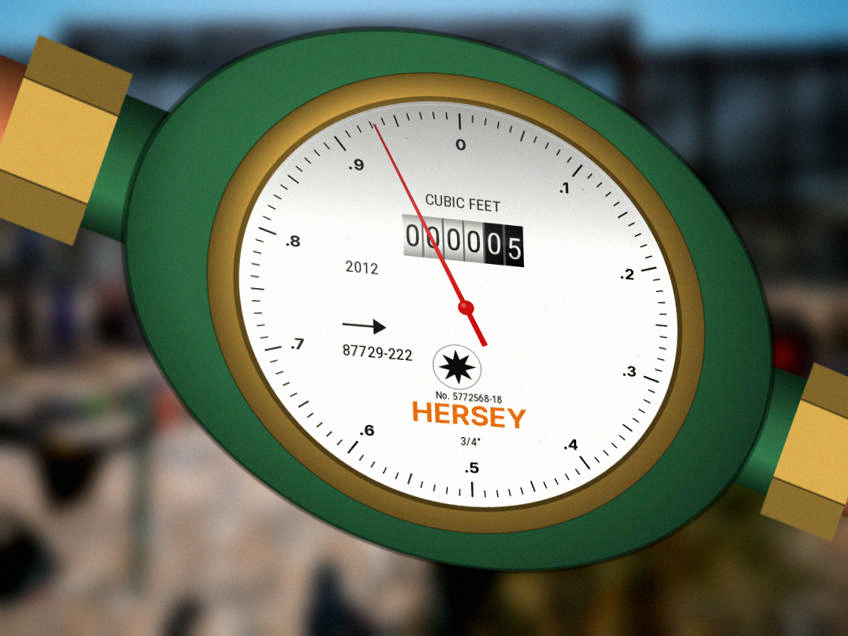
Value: 4.93 ft³
